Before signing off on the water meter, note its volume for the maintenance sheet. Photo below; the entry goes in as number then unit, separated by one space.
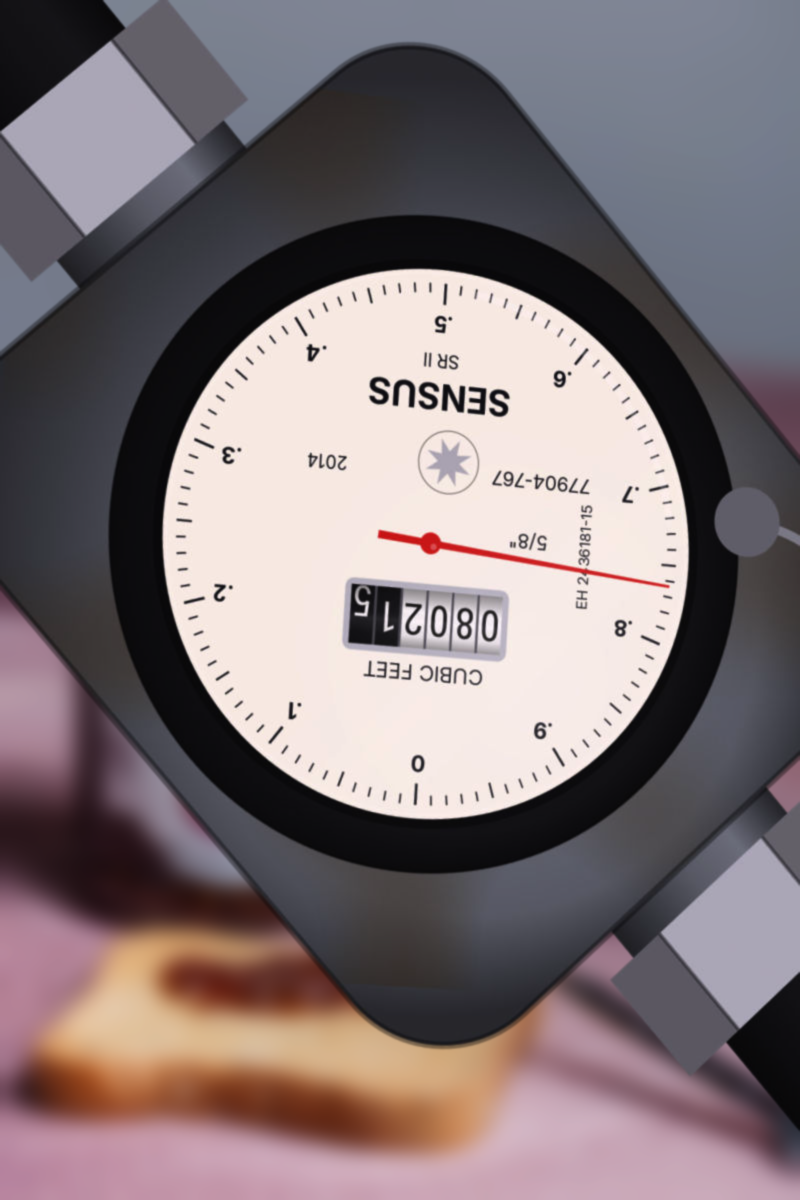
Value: 80214.76 ft³
